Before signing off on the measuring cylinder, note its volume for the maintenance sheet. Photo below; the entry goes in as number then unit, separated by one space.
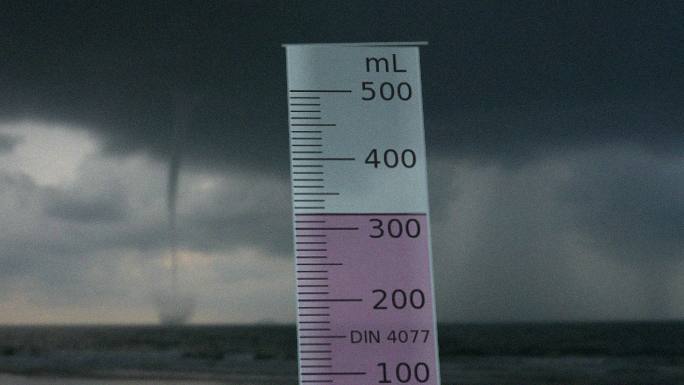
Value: 320 mL
